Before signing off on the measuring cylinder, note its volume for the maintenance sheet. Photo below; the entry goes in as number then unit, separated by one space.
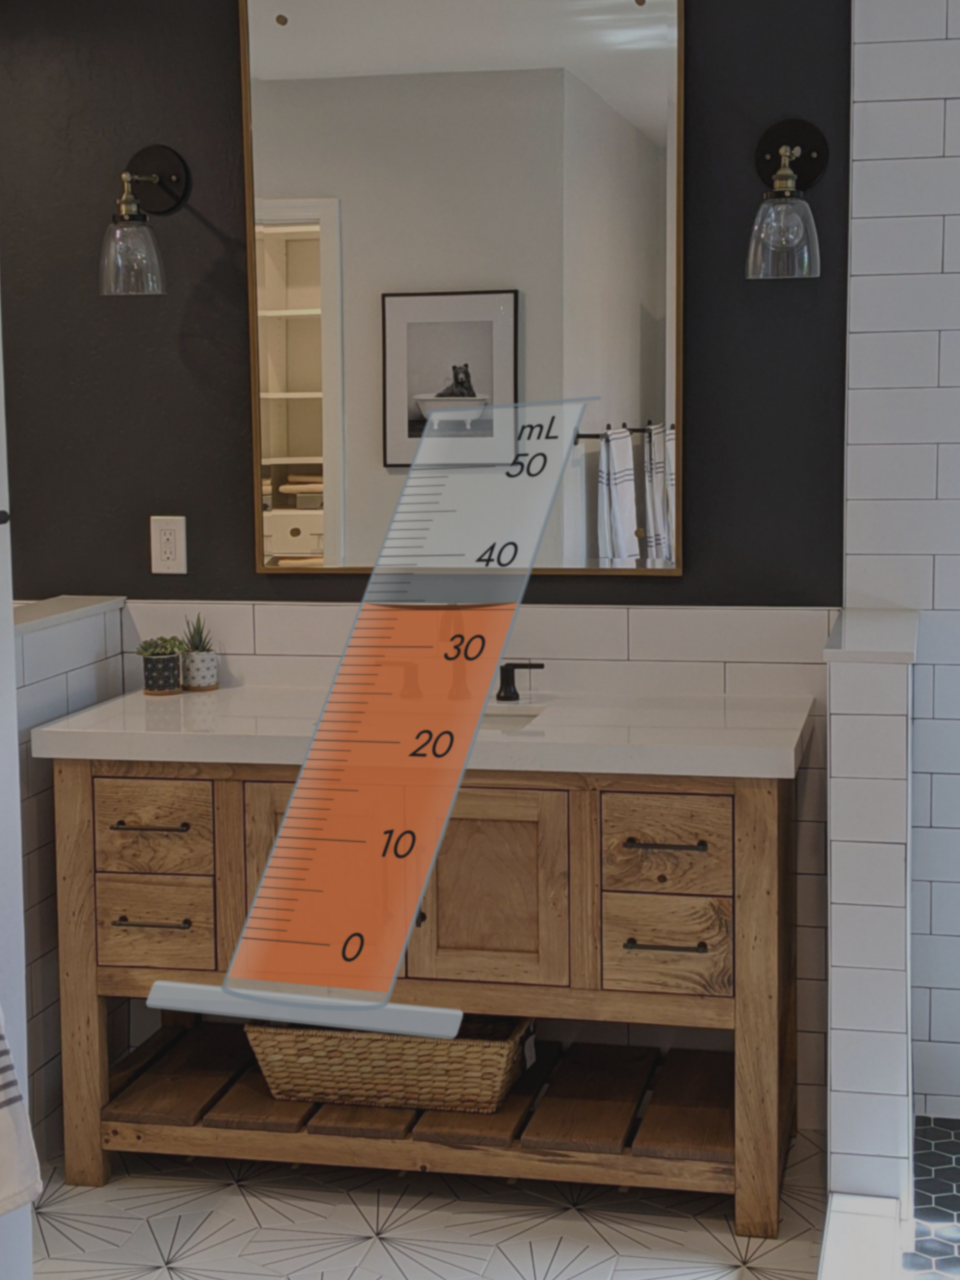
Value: 34 mL
